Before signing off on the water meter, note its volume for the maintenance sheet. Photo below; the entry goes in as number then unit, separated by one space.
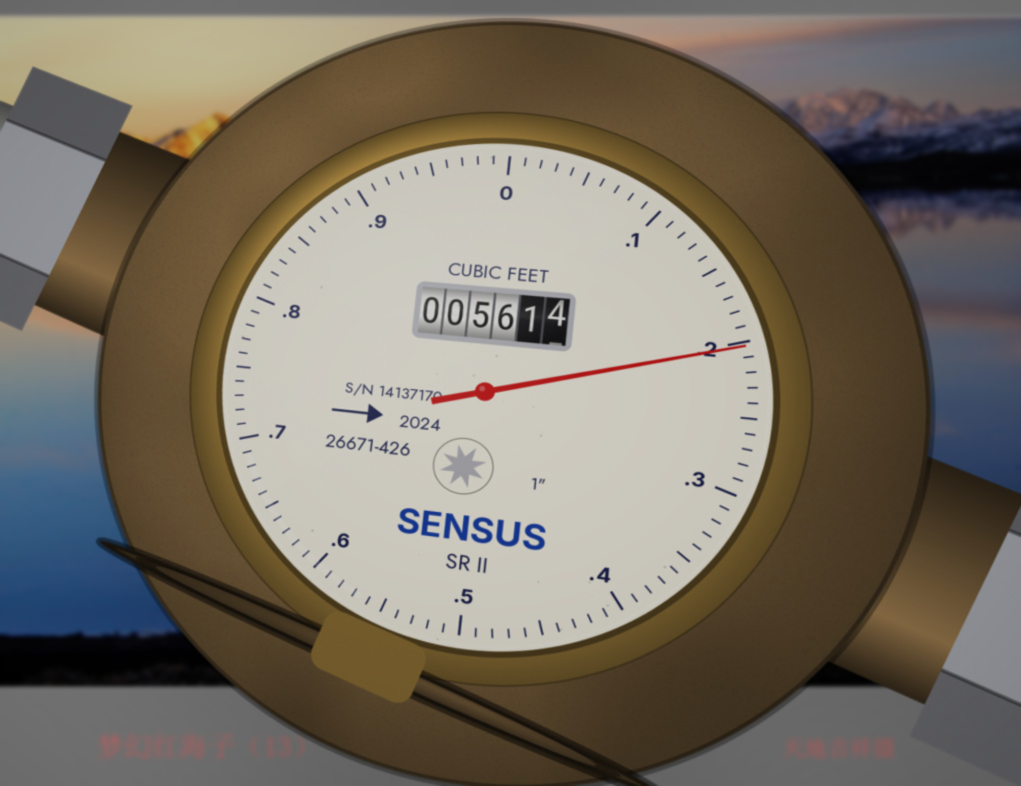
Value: 5614.20 ft³
